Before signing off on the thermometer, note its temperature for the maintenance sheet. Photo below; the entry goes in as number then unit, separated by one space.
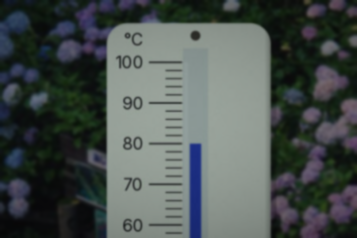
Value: 80 °C
